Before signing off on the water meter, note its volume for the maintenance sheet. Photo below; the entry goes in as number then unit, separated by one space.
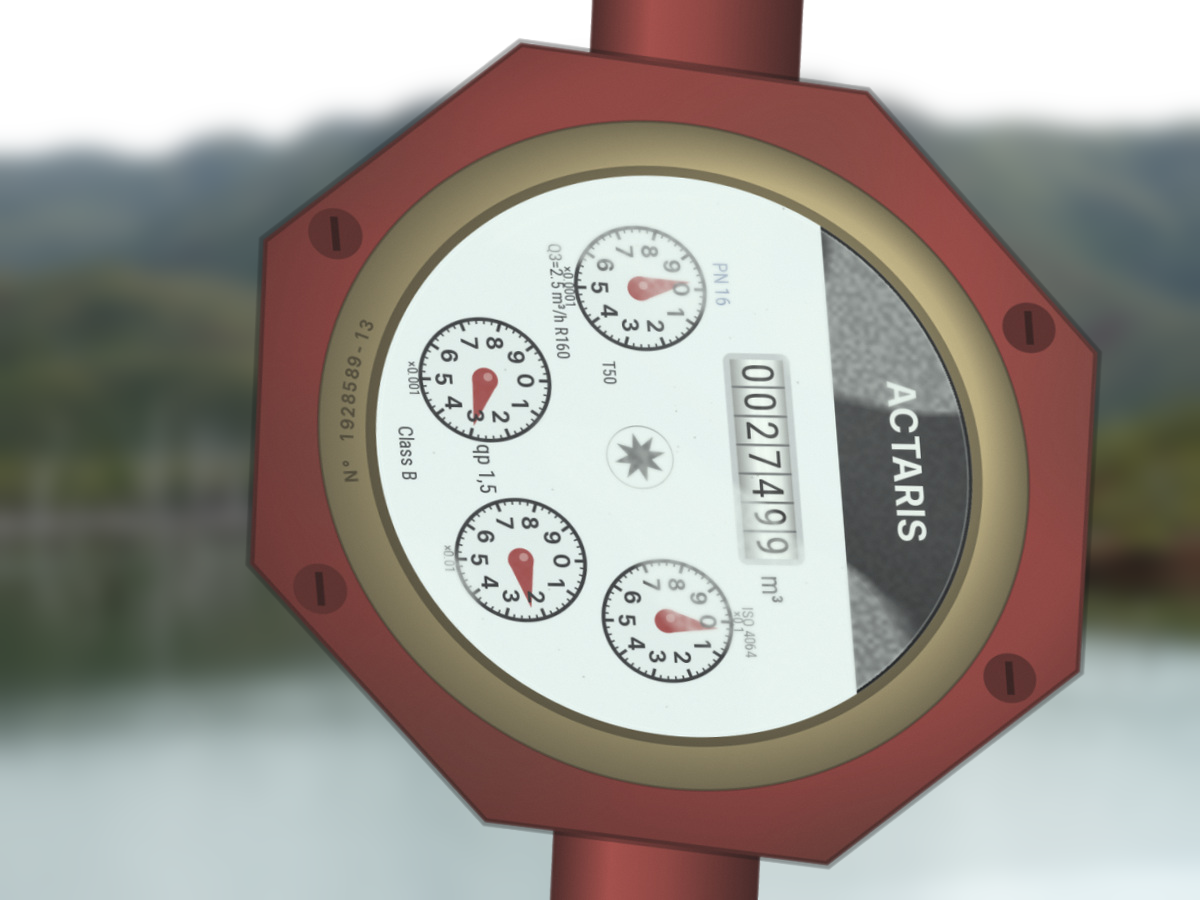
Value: 27499.0229 m³
